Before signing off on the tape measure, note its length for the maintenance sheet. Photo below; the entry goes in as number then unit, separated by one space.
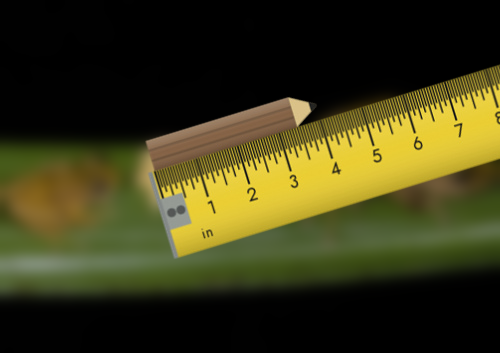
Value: 4 in
